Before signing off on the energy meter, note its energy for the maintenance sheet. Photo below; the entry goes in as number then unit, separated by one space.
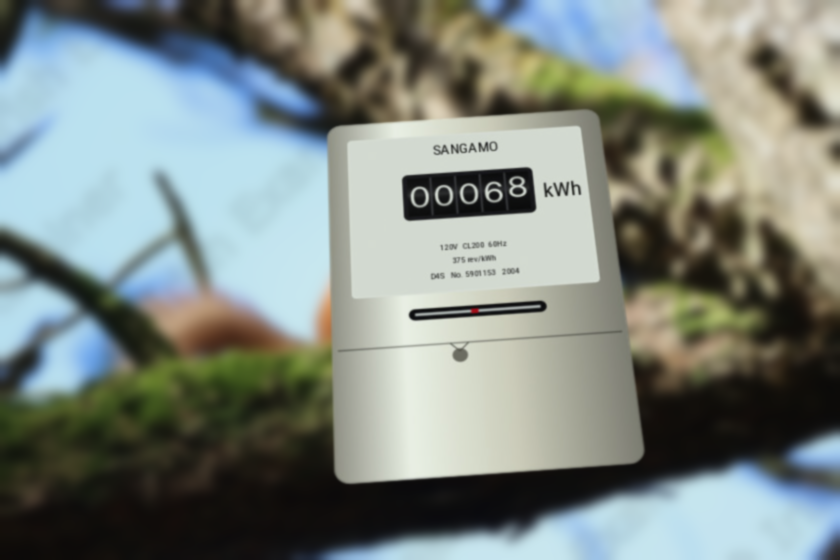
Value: 68 kWh
